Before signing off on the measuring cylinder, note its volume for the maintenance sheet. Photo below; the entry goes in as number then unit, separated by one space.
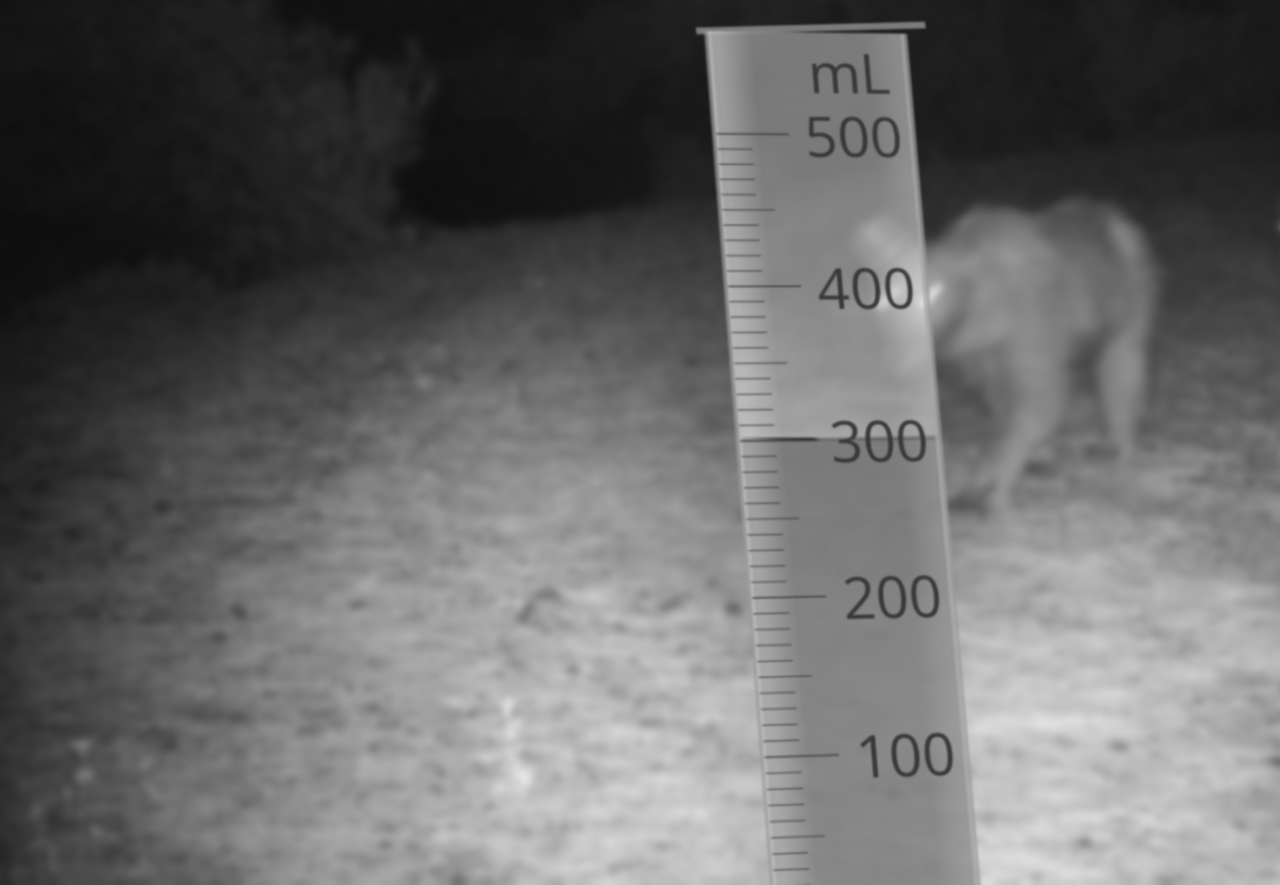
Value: 300 mL
